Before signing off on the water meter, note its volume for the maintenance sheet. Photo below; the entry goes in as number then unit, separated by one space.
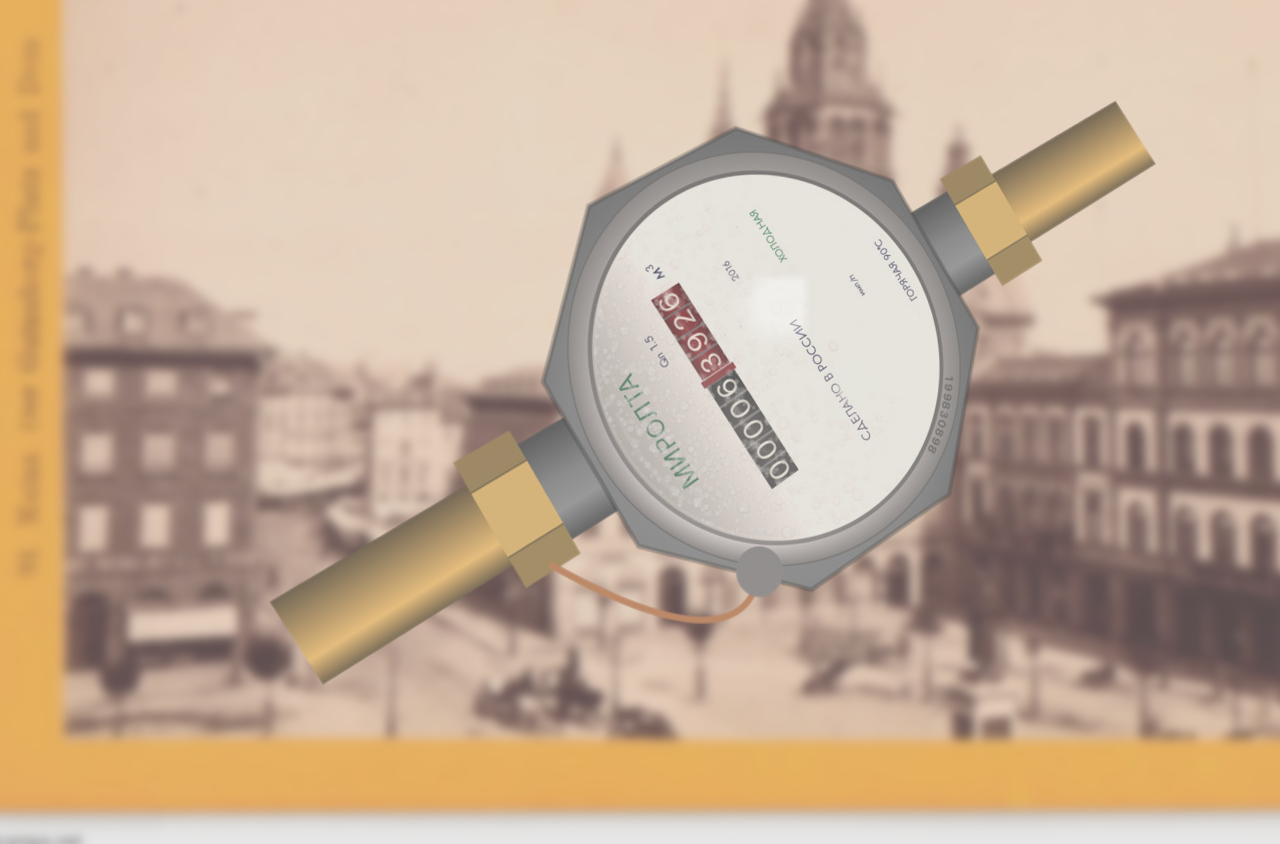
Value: 6.3926 m³
